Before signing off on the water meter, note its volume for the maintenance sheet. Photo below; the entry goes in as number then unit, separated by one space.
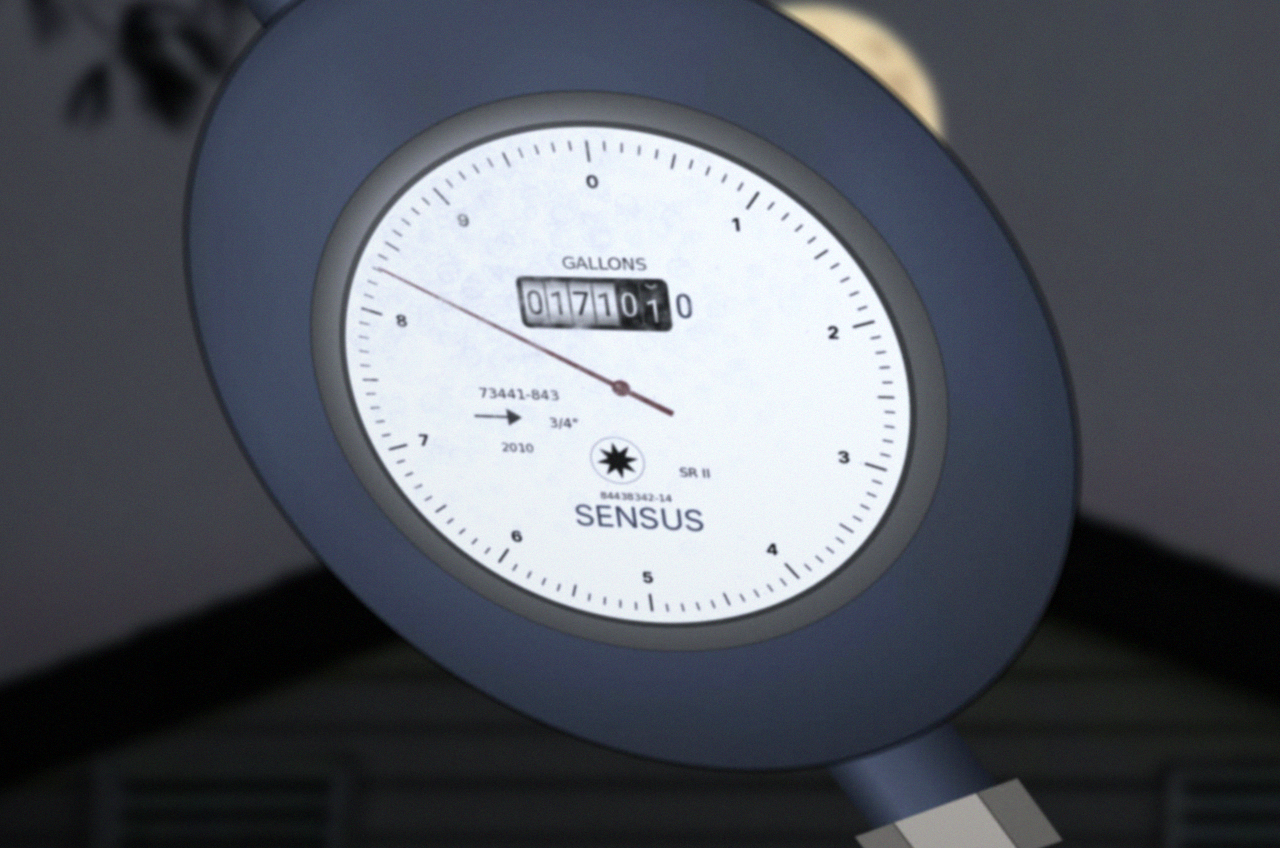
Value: 171008.3 gal
